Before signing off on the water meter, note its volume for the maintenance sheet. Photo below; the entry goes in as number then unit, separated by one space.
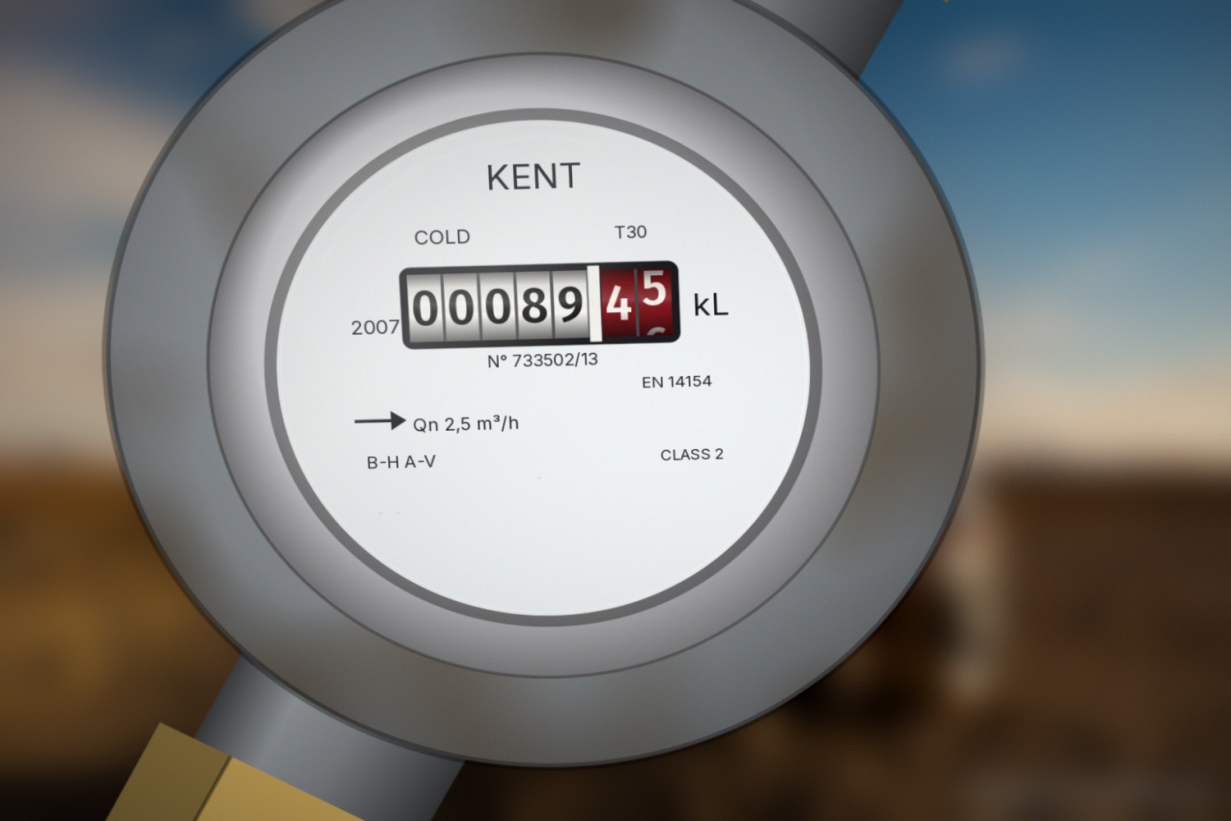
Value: 89.45 kL
